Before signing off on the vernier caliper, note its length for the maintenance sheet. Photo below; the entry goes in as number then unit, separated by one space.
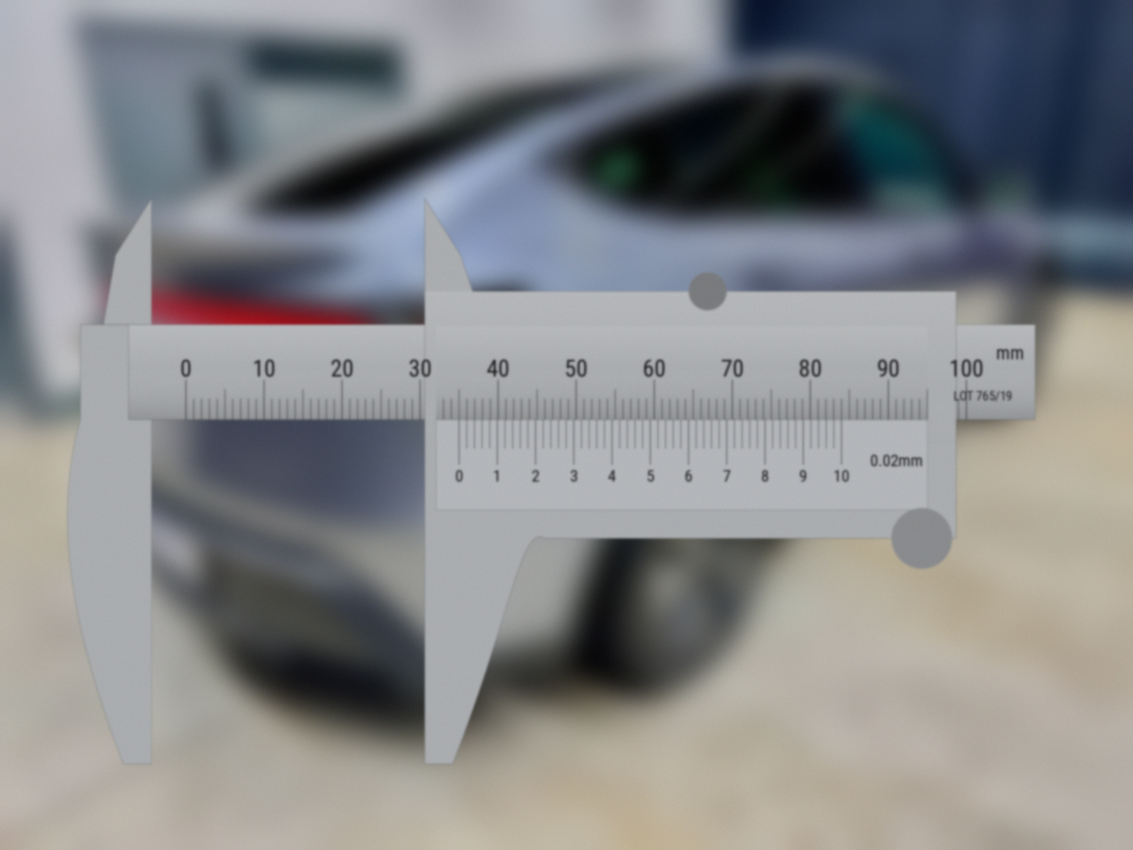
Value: 35.0 mm
